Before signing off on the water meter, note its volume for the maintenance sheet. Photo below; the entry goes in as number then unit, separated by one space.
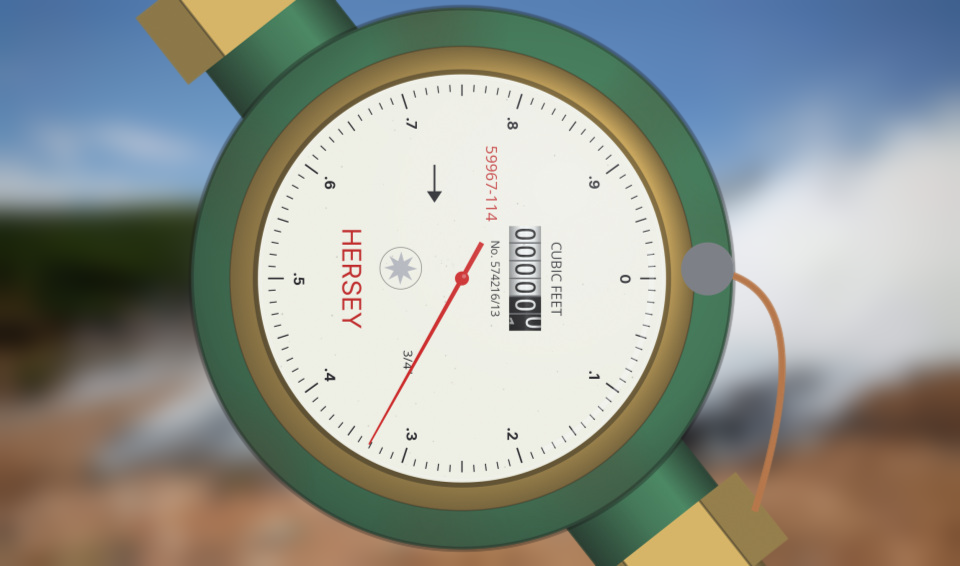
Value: 0.33 ft³
